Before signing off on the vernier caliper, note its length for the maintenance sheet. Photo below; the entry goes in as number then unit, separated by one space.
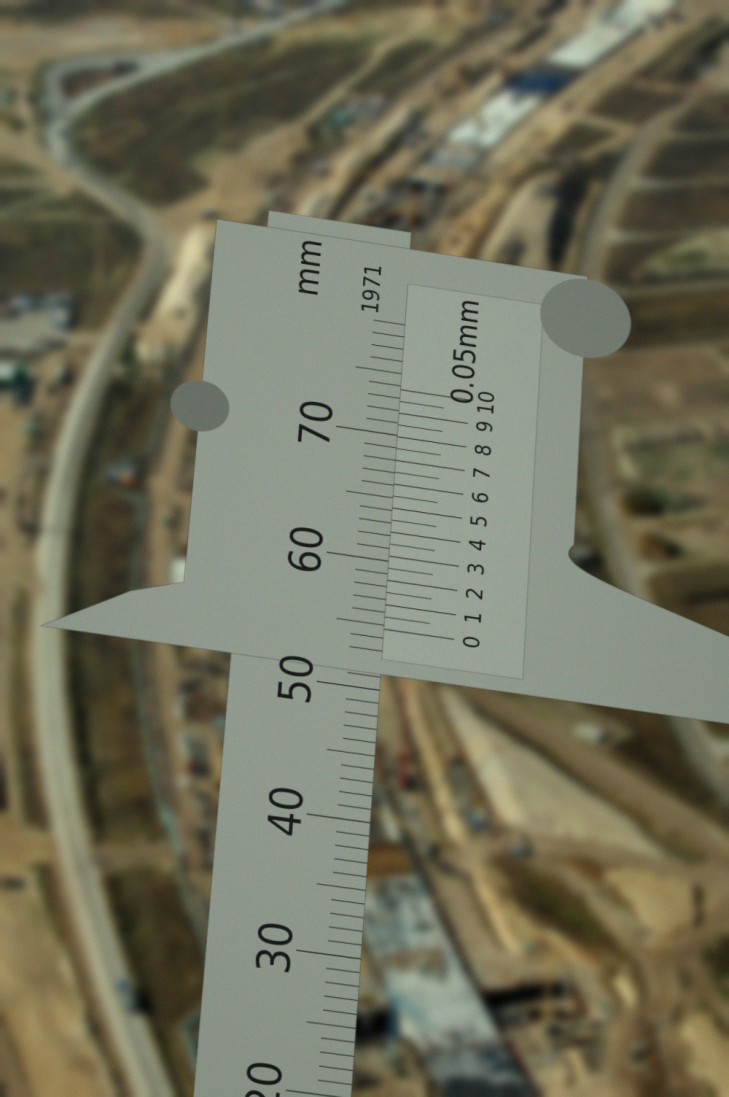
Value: 54.7 mm
